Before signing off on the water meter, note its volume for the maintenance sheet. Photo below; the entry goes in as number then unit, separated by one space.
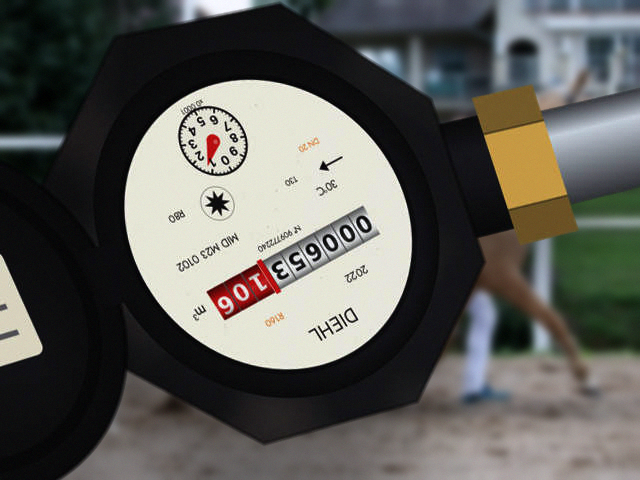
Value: 653.1061 m³
